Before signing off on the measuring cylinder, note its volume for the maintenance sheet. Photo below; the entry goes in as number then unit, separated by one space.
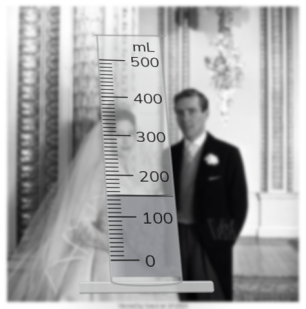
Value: 150 mL
